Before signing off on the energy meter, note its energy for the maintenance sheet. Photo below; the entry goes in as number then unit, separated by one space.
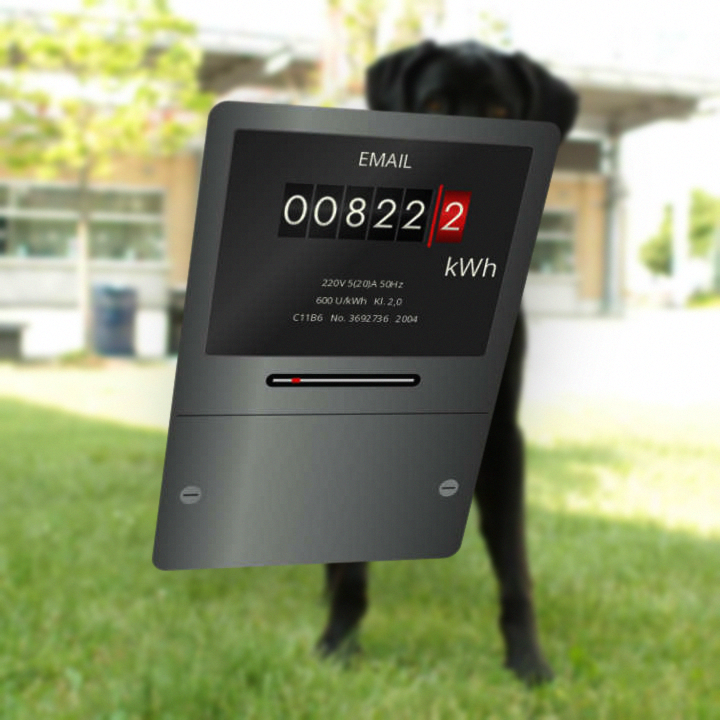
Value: 822.2 kWh
